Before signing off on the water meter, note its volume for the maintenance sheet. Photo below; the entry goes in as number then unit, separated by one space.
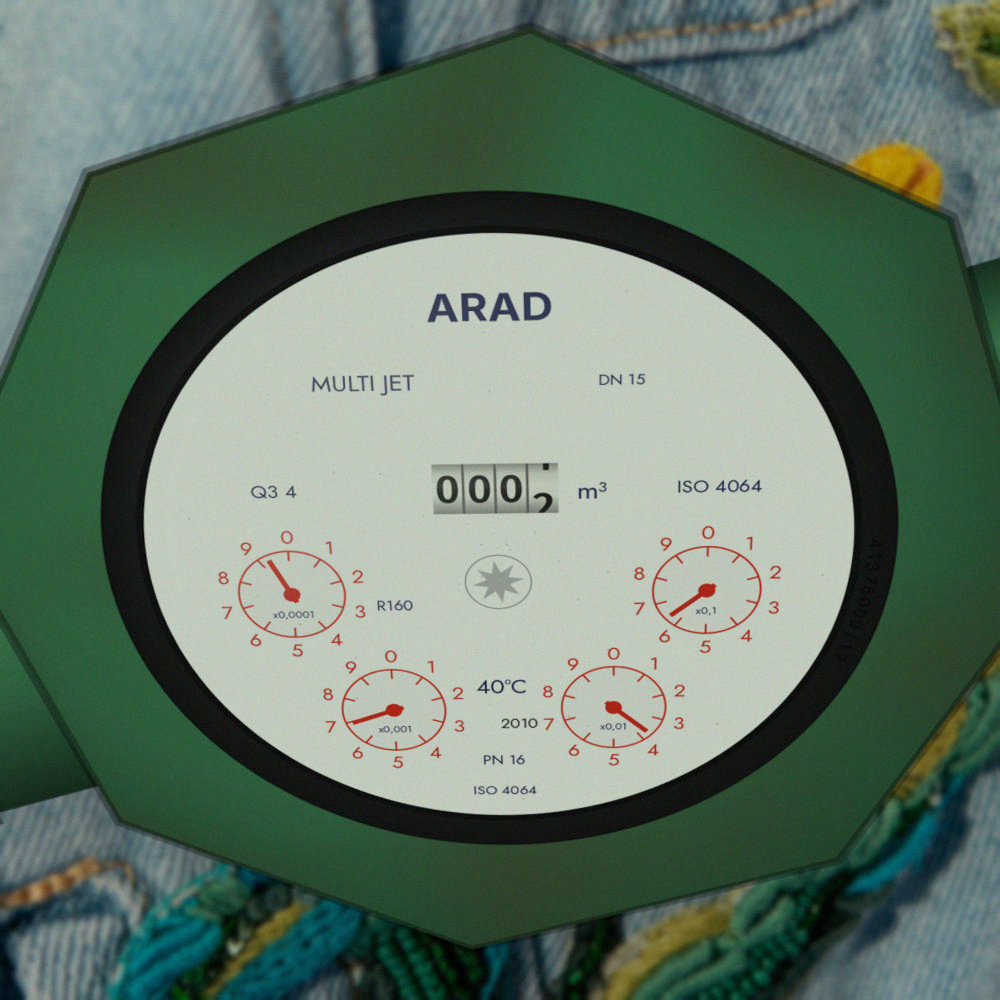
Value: 1.6369 m³
